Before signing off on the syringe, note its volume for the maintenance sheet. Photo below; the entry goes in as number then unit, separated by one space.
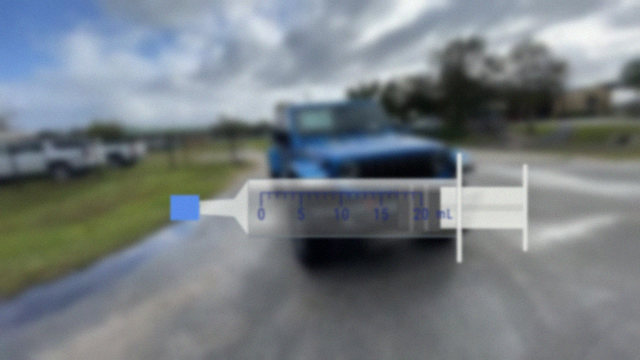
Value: 17 mL
